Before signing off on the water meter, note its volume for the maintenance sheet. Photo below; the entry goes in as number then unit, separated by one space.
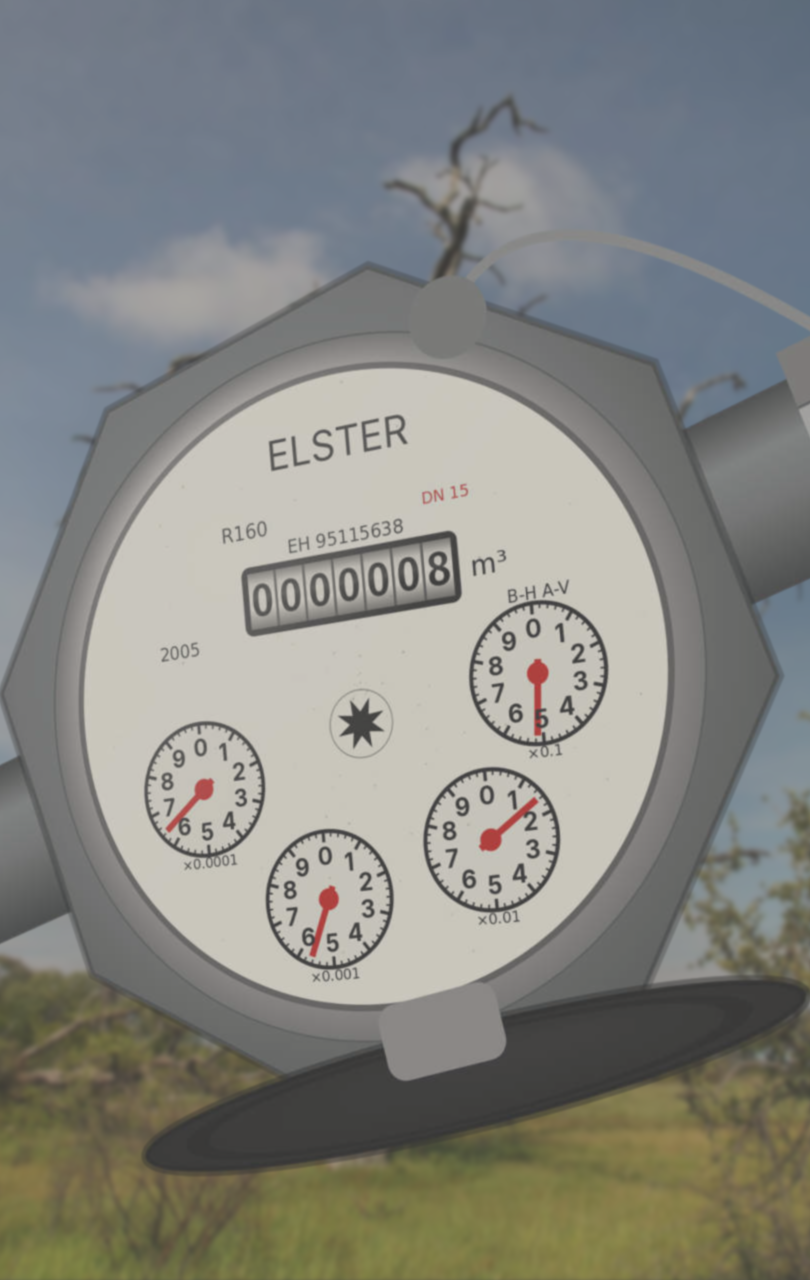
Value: 8.5156 m³
